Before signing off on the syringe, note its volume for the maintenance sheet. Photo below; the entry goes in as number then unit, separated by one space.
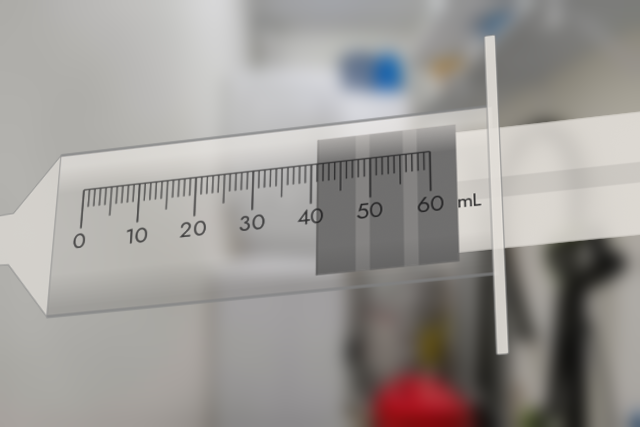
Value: 41 mL
